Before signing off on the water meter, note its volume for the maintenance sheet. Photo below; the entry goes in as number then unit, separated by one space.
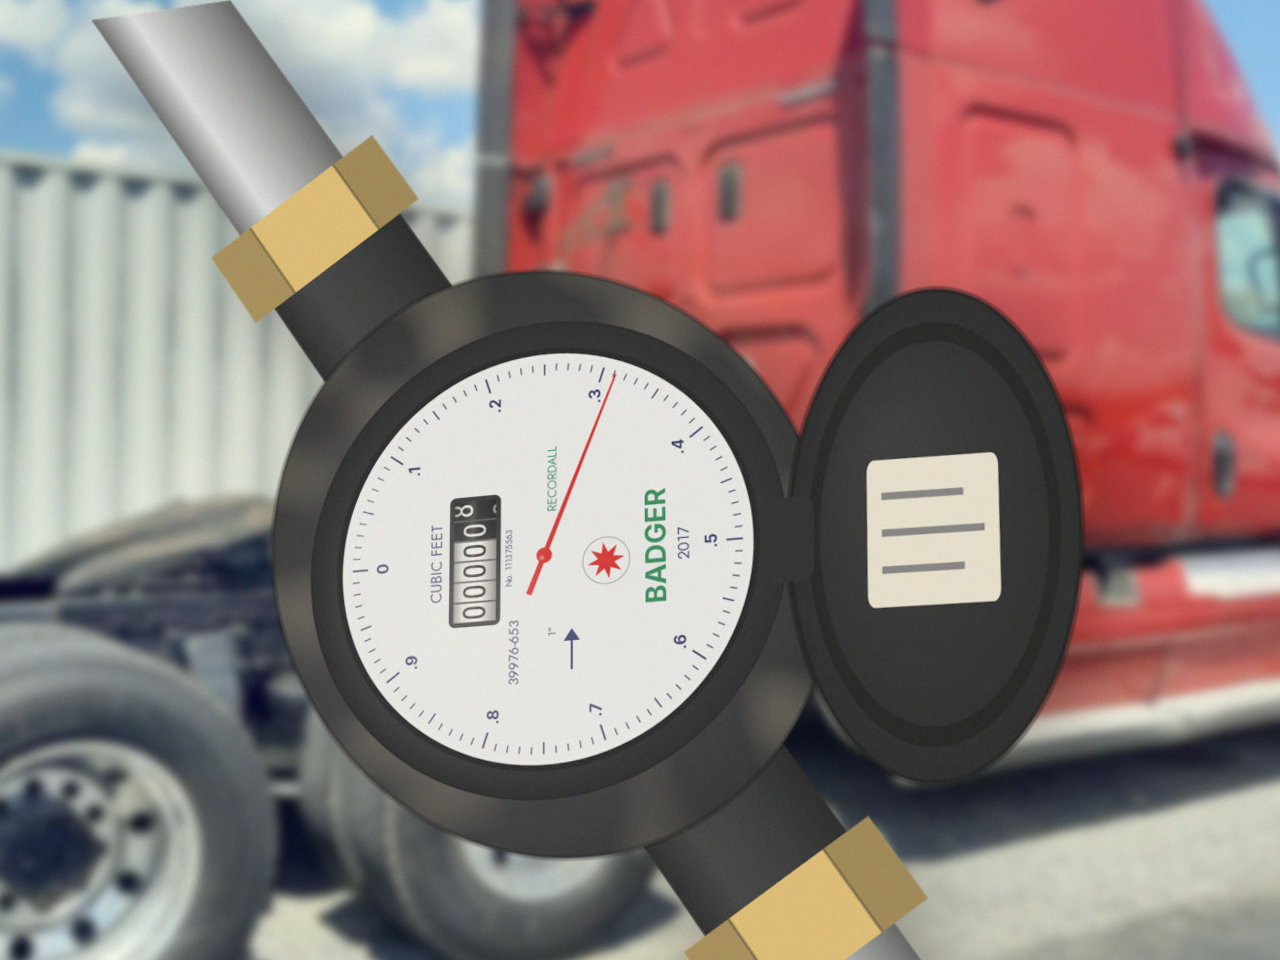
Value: 8.31 ft³
